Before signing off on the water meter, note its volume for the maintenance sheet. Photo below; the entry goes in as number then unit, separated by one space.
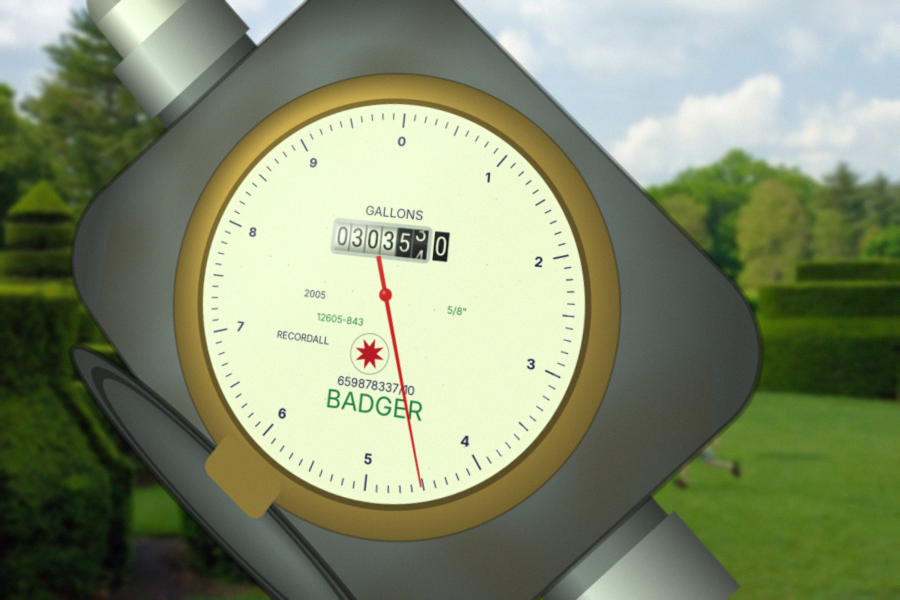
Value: 303534.5 gal
